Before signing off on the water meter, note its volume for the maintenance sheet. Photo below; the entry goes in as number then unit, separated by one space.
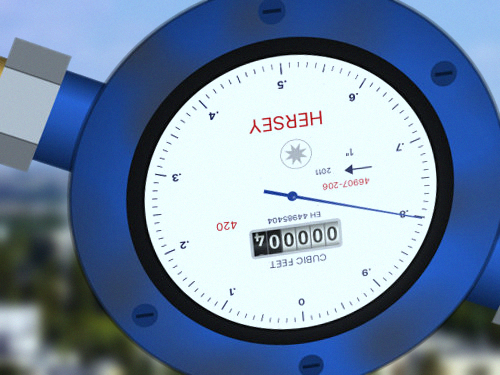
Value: 3.80 ft³
